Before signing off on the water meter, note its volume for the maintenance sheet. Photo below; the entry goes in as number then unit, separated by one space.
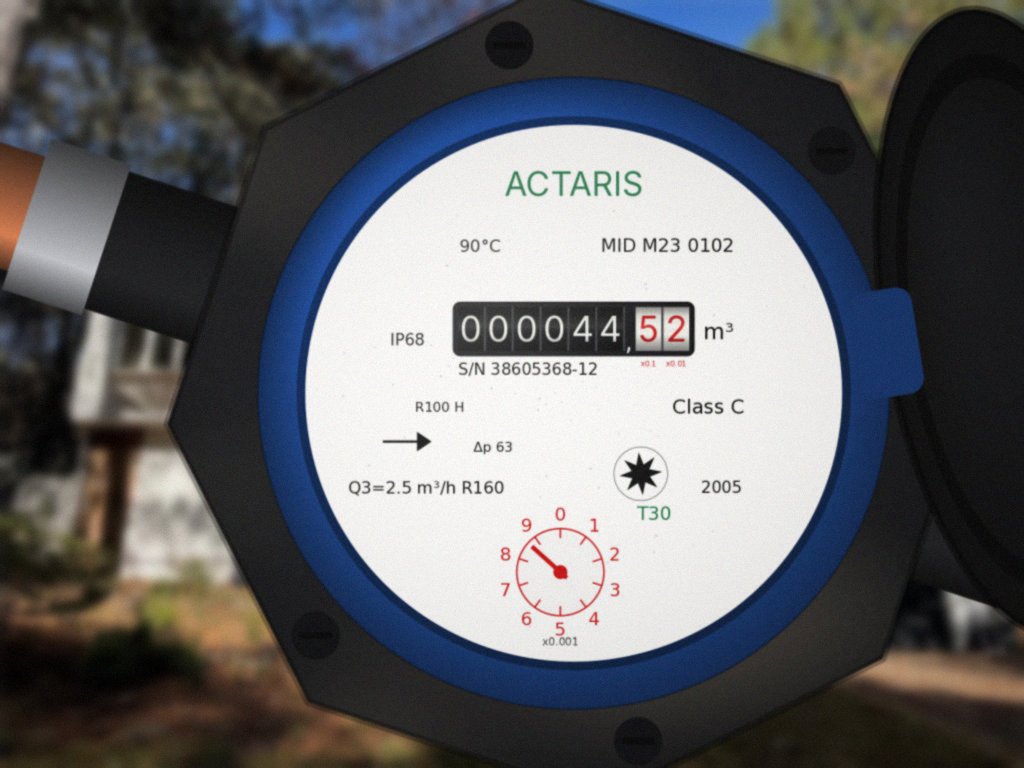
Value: 44.528 m³
